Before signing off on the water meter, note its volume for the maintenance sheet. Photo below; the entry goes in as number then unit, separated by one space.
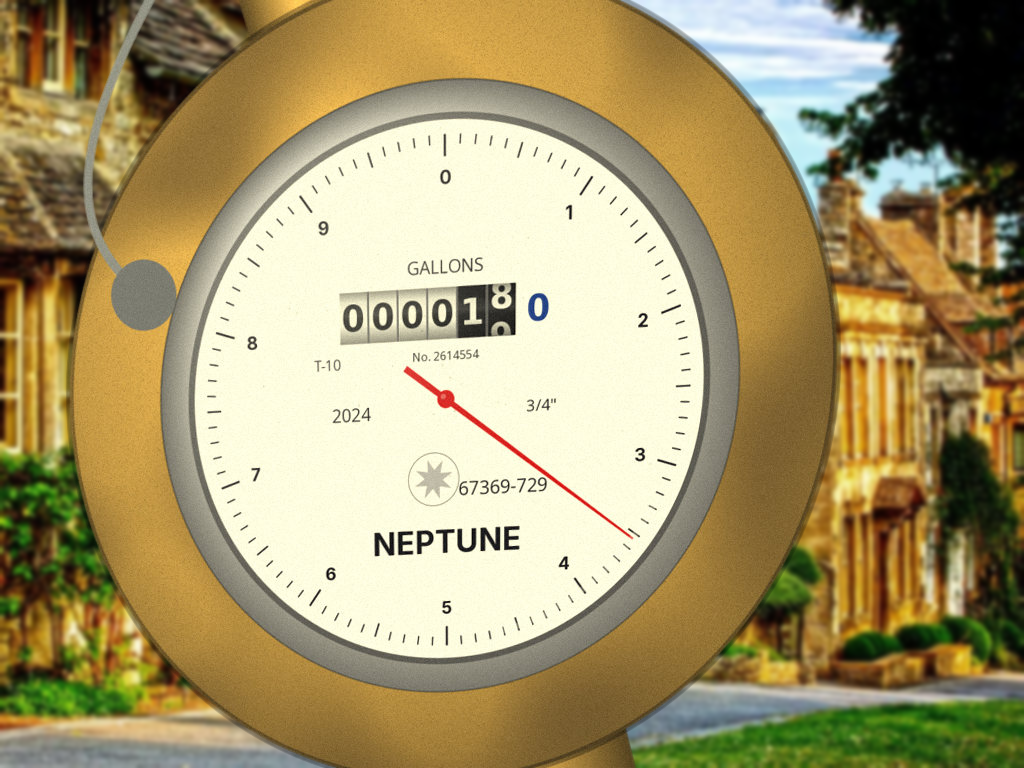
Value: 183.5 gal
